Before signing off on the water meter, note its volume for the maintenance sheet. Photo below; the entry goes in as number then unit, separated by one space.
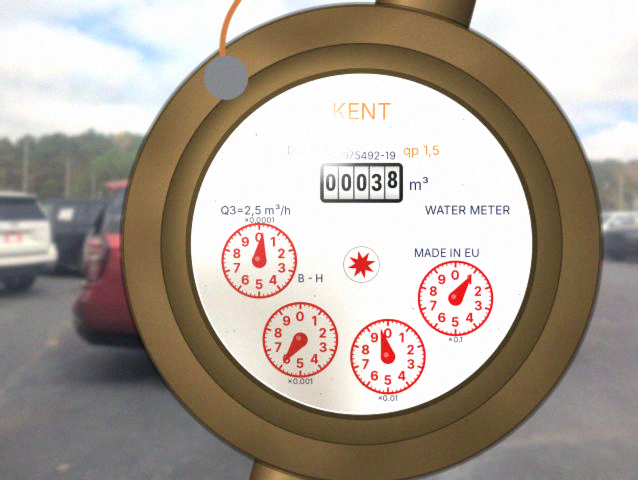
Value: 38.0960 m³
